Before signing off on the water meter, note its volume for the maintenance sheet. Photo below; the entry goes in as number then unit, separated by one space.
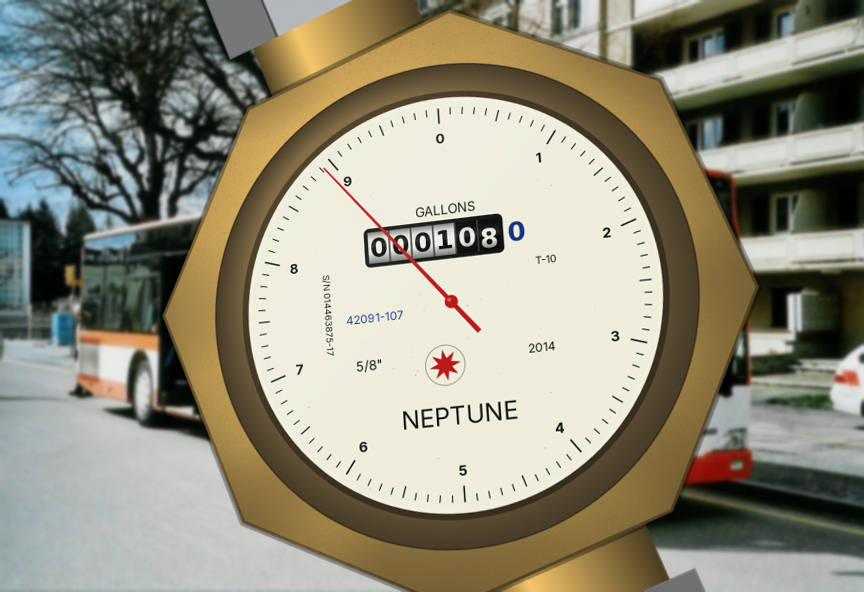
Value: 1078.9 gal
